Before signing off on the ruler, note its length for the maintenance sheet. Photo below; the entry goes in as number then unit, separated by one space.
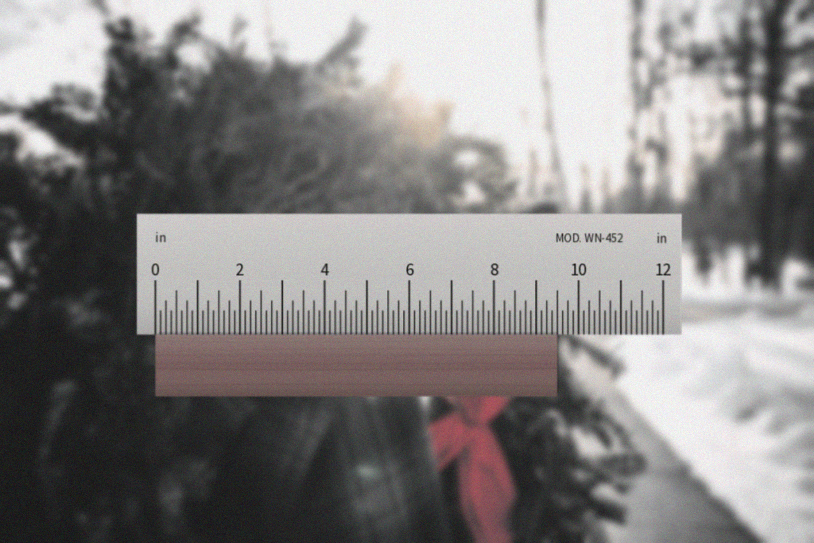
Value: 9.5 in
